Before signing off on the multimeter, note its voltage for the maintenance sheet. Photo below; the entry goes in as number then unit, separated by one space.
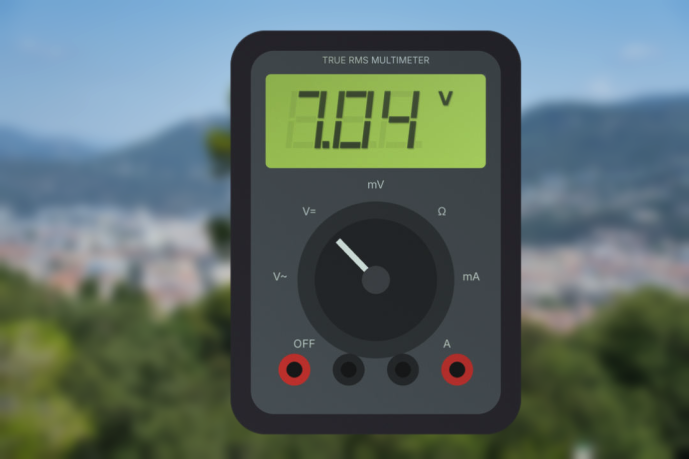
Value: 7.04 V
